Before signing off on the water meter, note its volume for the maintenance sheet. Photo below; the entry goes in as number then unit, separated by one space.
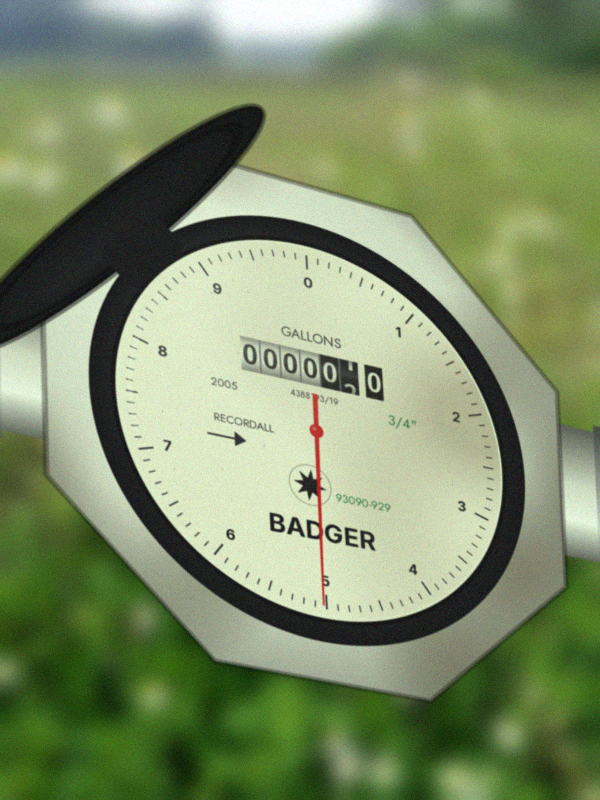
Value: 15.0 gal
